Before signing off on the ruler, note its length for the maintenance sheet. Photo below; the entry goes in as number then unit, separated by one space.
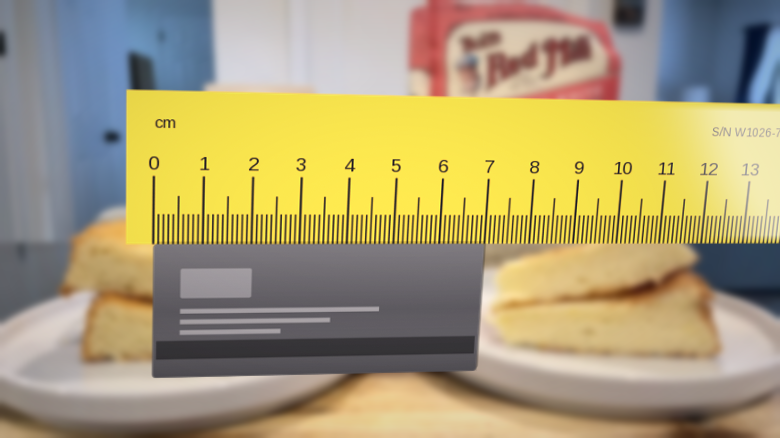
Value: 7 cm
